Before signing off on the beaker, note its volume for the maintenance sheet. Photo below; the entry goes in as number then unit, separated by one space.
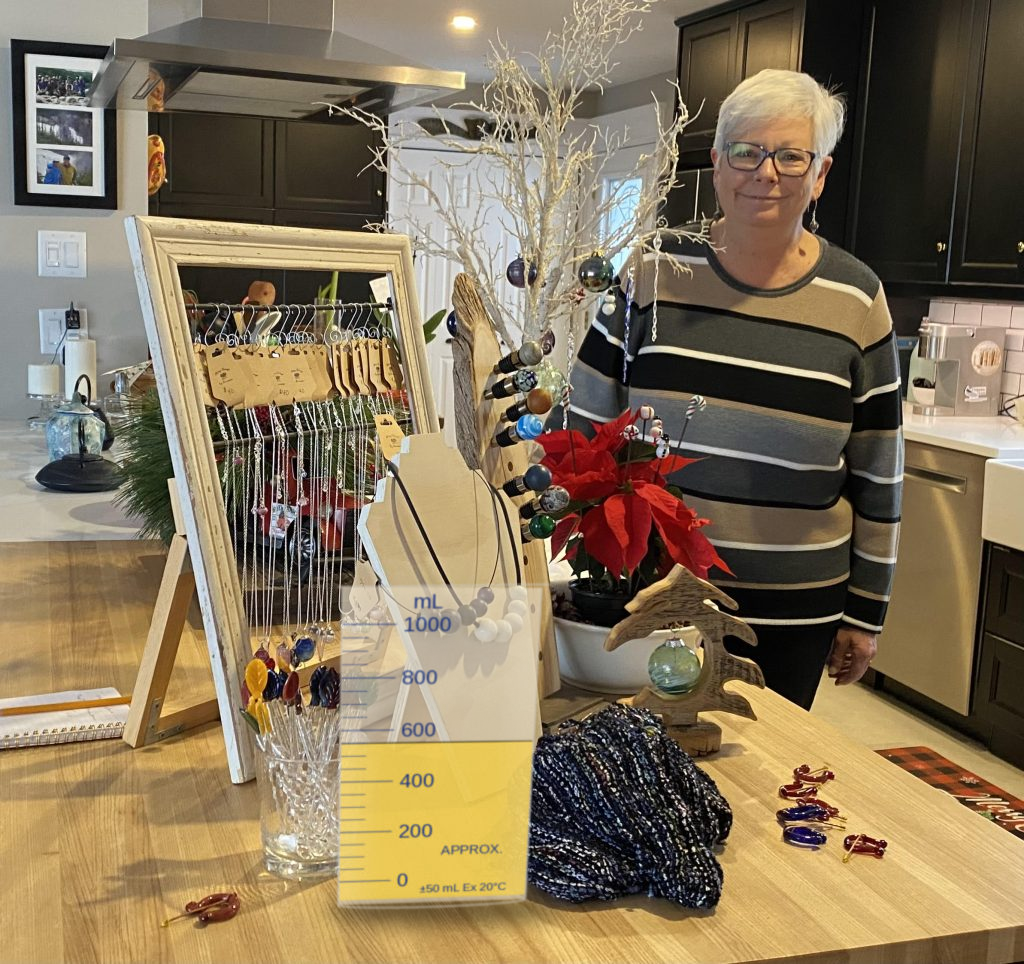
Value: 550 mL
